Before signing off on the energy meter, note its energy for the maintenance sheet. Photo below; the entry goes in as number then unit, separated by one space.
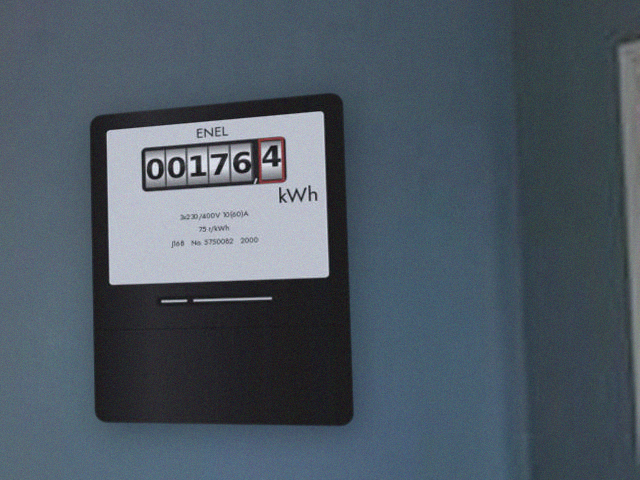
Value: 176.4 kWh
